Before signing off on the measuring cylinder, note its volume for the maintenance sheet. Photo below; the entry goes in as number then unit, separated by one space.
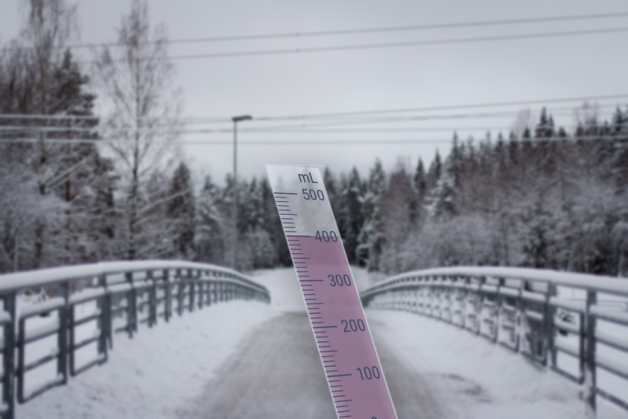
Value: 400 mL
